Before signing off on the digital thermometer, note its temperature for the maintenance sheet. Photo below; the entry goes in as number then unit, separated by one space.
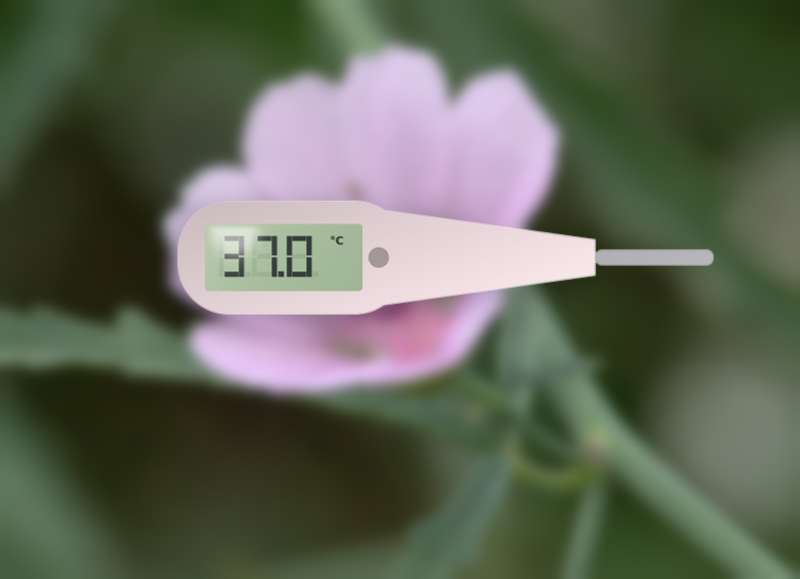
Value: 37.0 °C
